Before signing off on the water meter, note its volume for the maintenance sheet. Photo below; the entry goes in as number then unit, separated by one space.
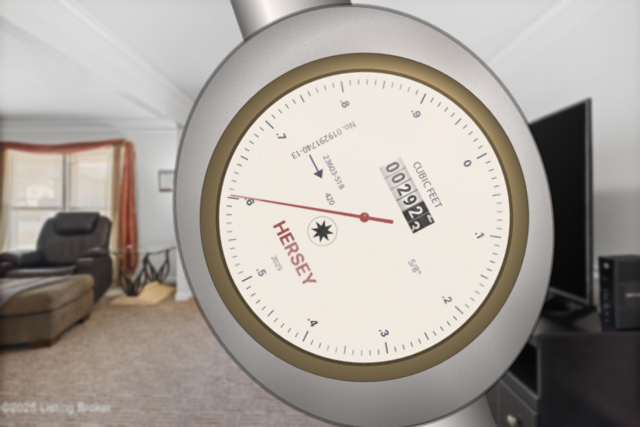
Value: 2922.60 ft³
